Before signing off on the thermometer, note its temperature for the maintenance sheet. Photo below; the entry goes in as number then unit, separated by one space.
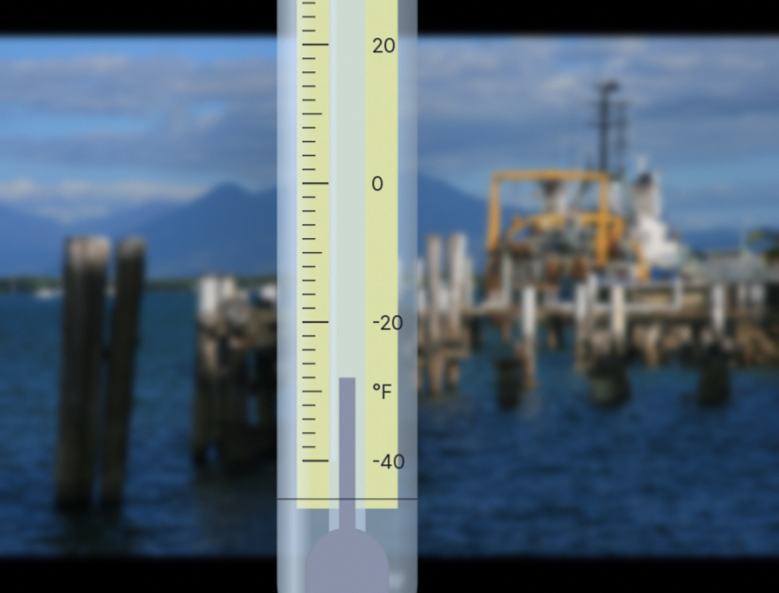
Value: -28 °F
